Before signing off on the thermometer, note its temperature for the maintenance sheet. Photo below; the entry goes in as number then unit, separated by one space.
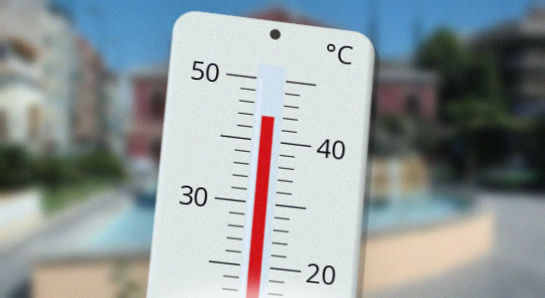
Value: 44 °C
